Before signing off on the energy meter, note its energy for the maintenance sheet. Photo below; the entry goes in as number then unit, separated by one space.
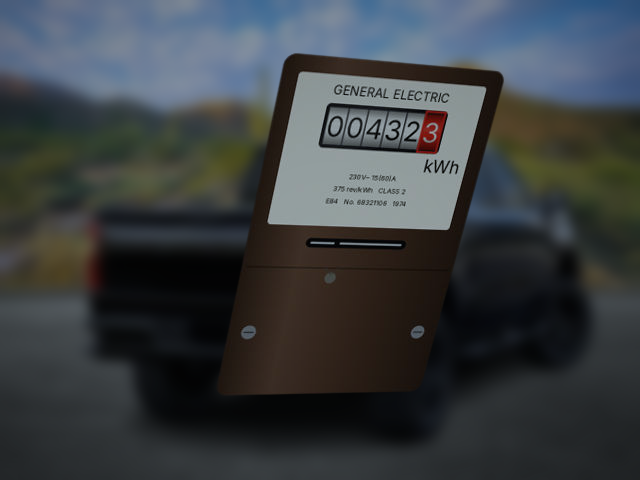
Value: 432.3 kWh
